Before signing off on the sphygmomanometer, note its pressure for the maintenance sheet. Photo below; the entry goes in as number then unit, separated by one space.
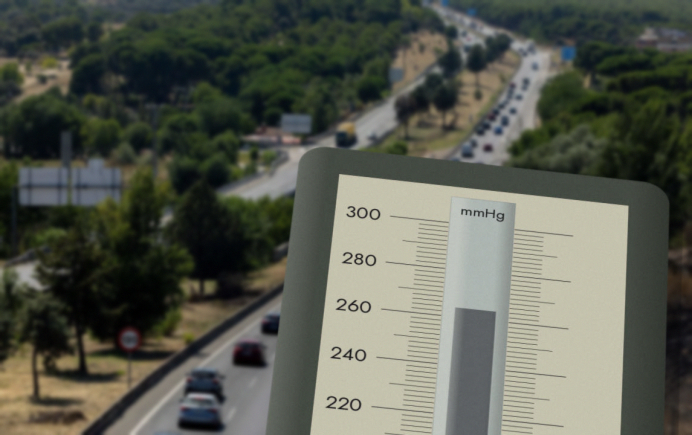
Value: 264 mmHg
